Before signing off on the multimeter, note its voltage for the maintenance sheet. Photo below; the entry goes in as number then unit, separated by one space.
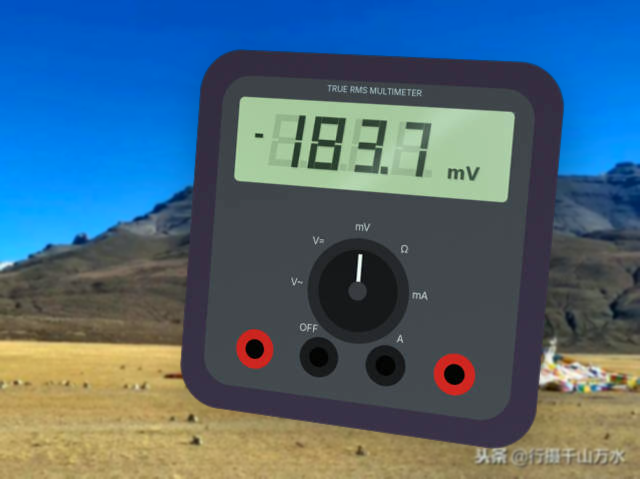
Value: -183.7 mV
